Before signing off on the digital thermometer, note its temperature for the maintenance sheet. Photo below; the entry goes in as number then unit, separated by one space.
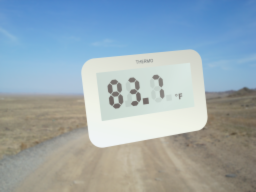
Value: 83.7 °F
